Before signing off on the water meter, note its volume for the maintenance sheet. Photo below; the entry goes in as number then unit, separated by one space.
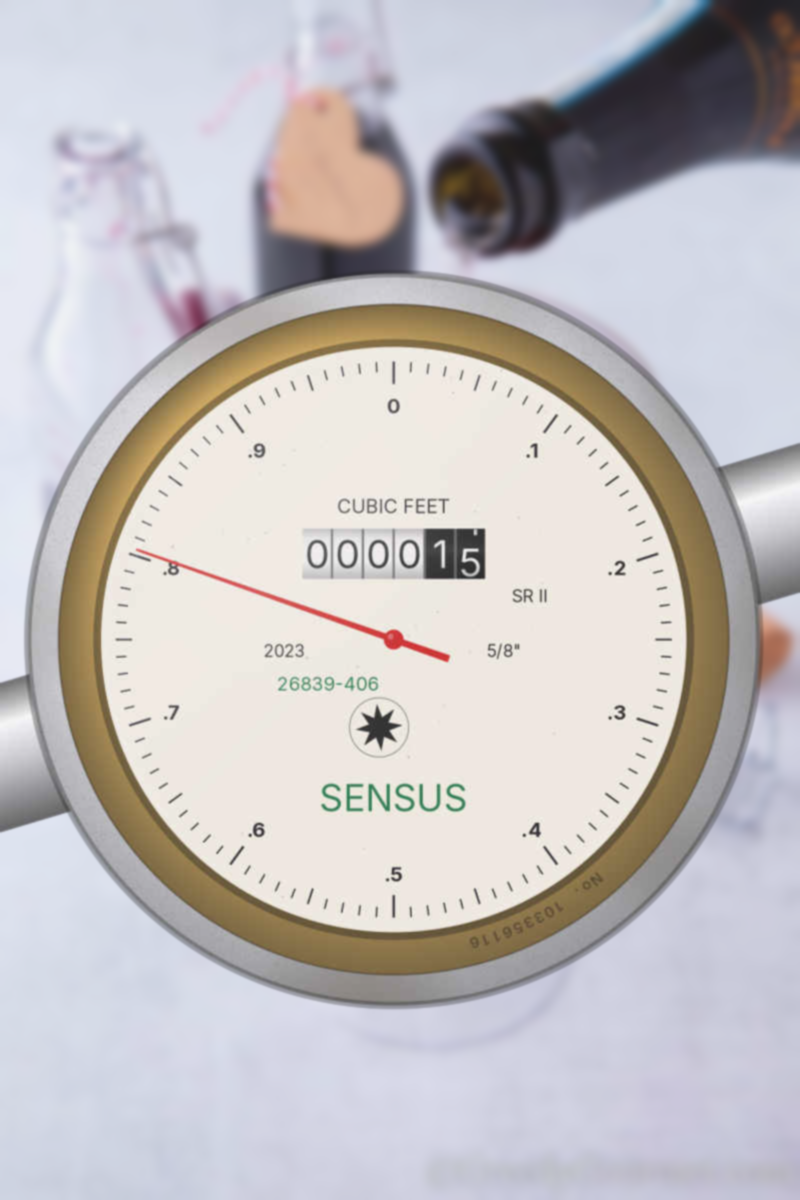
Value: 14.80 ft³
